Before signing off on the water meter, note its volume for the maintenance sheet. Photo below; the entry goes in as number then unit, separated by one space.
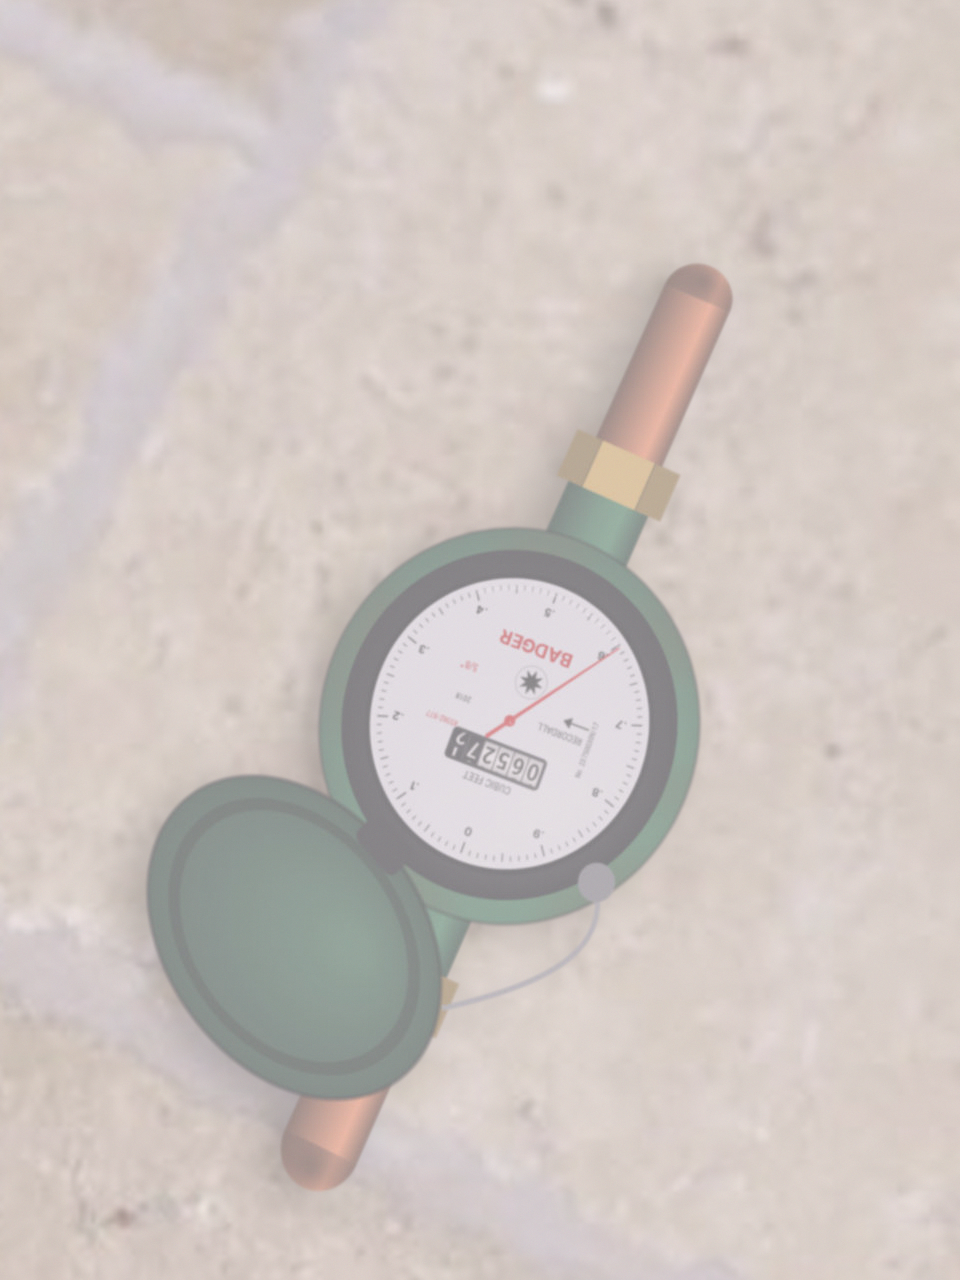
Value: 65271.60 ft³
